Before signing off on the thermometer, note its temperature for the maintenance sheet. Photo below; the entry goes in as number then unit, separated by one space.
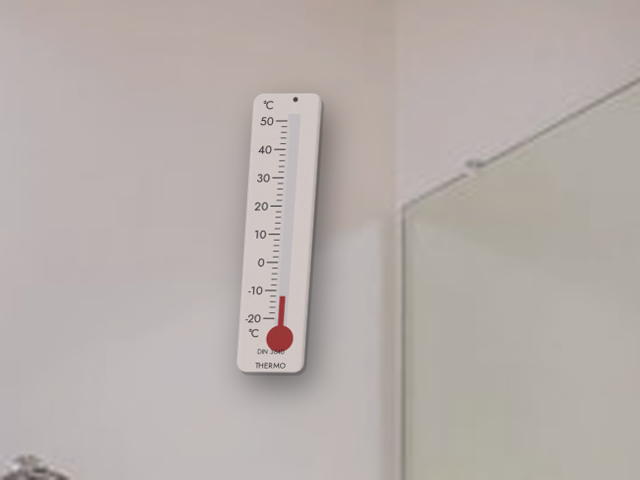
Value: -12 °C
